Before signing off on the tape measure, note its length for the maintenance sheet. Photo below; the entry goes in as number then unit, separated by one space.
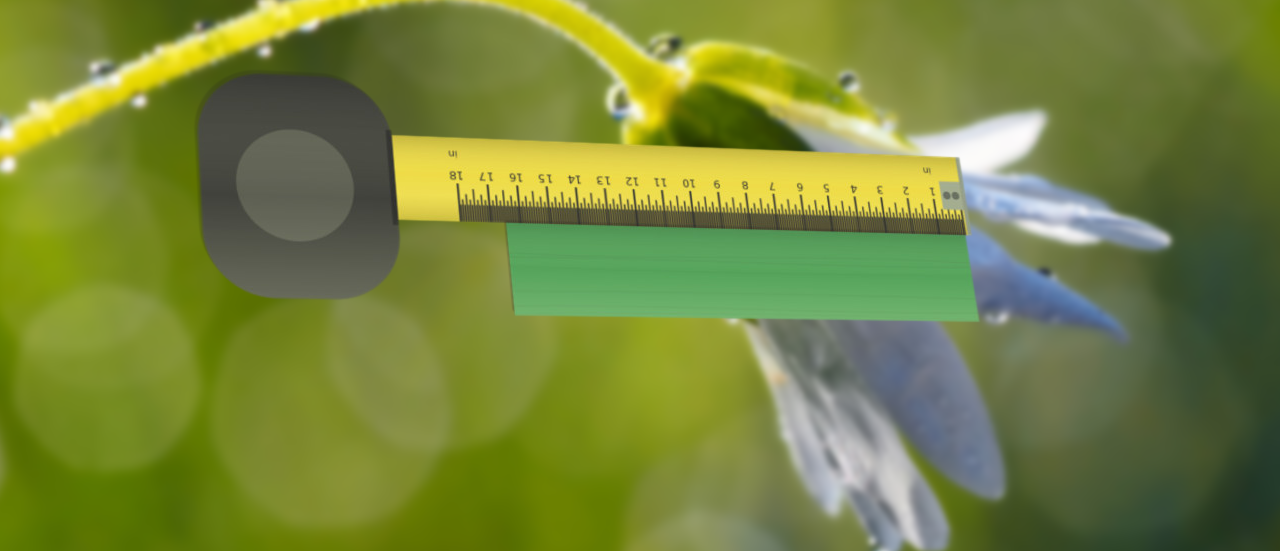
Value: 16.5 in
